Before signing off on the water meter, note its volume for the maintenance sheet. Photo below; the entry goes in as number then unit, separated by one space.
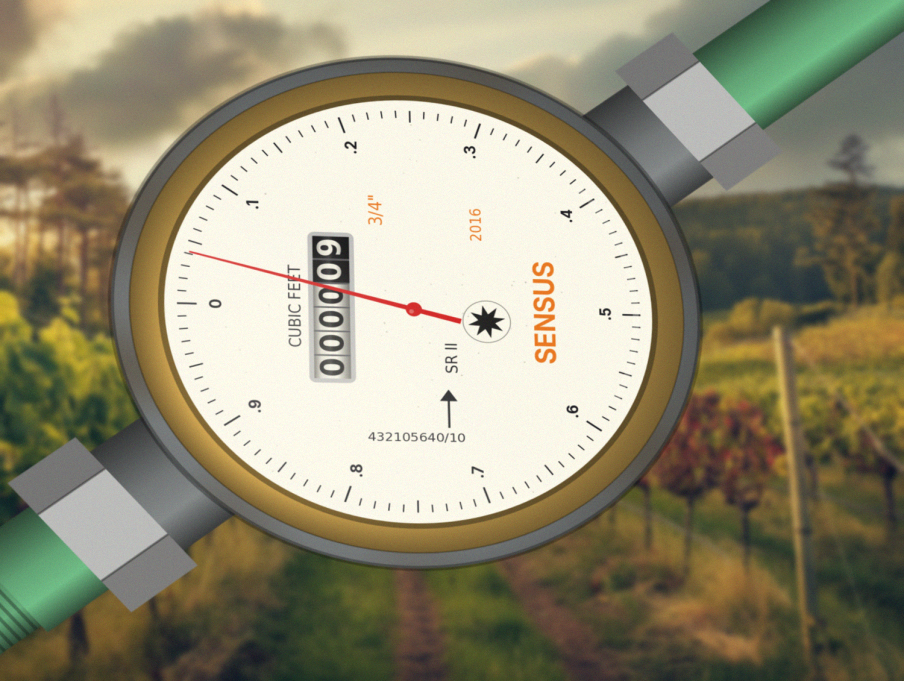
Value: 9.04 ft³
